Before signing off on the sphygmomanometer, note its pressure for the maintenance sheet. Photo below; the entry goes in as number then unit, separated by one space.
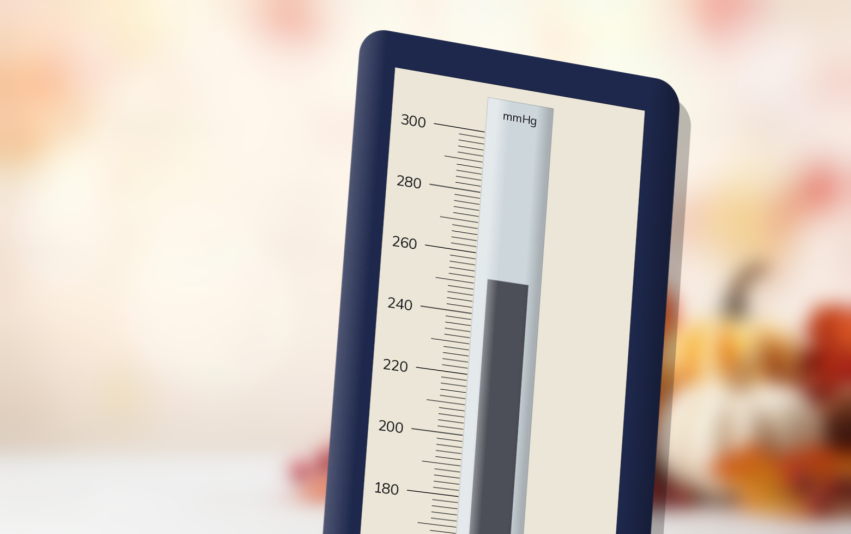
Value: 252 mmHg
